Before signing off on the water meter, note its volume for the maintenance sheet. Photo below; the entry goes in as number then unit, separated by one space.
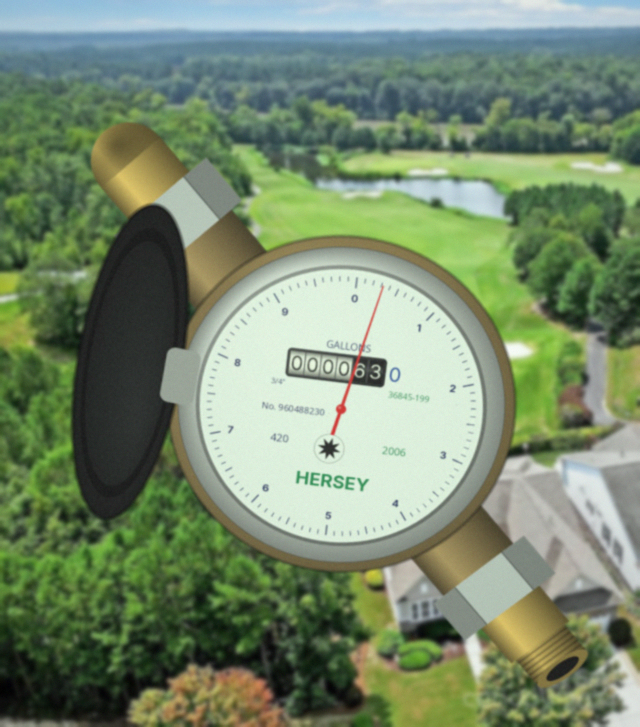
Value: 630.3 gal
